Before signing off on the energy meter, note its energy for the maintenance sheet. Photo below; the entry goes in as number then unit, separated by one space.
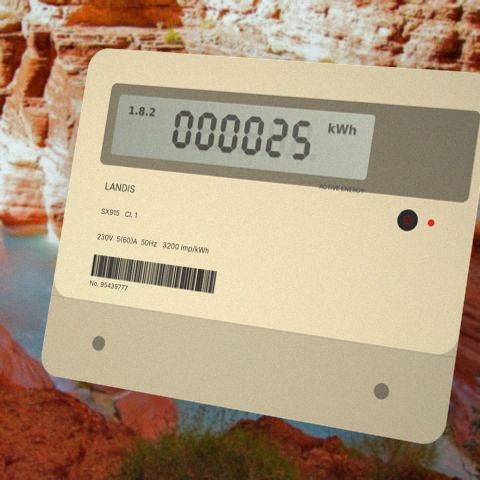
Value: 25 kWh
